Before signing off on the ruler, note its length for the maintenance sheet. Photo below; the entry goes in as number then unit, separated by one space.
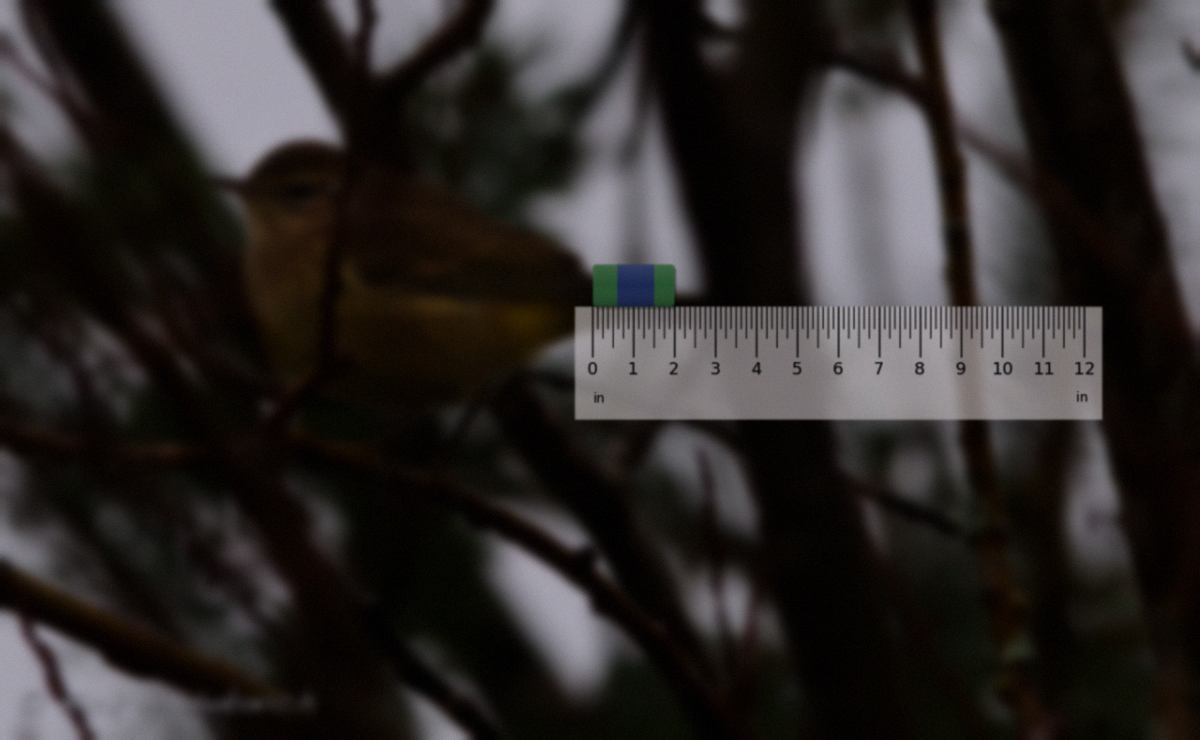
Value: 2 in
